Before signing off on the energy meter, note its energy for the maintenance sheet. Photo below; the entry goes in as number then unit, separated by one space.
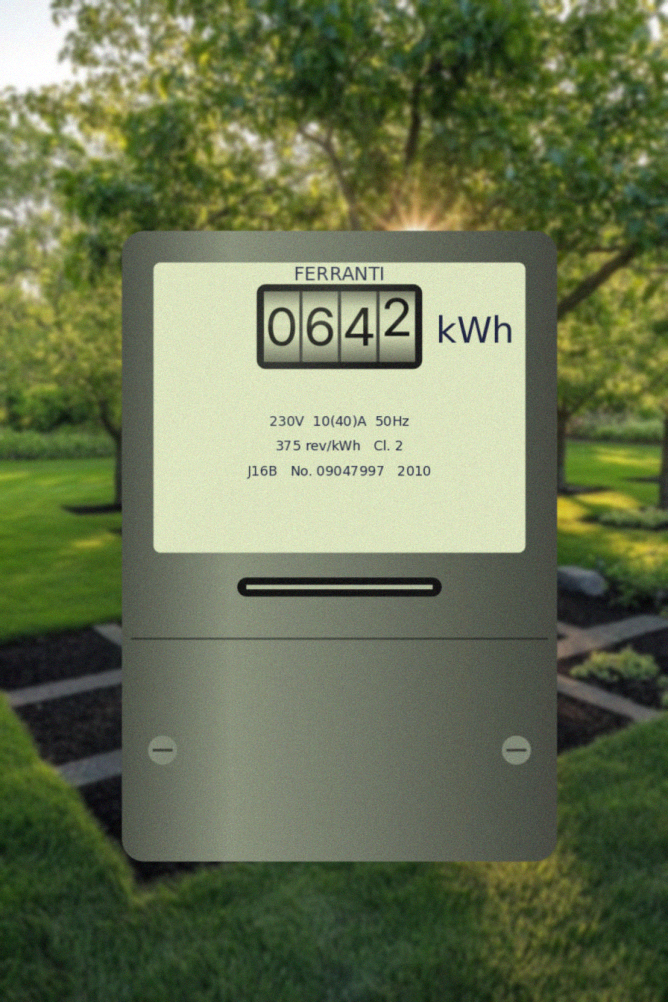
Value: 642 kWh
